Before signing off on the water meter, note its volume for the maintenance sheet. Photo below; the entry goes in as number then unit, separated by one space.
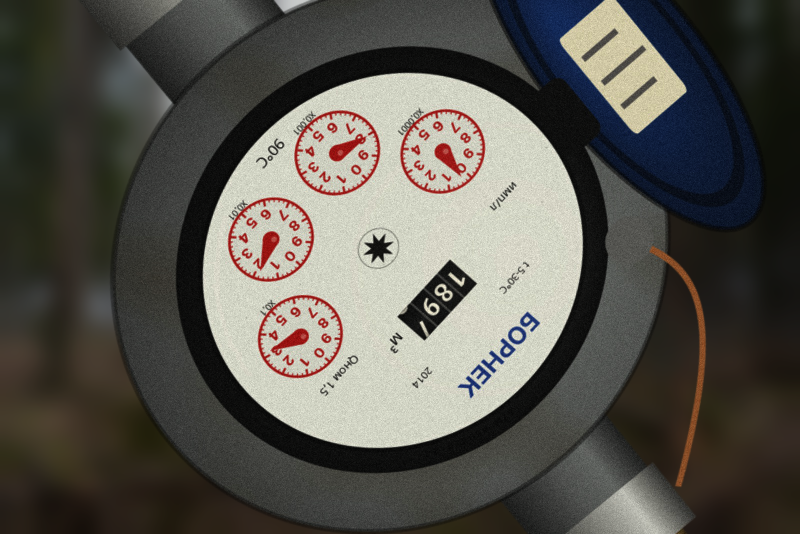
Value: 1897.3180 m³
